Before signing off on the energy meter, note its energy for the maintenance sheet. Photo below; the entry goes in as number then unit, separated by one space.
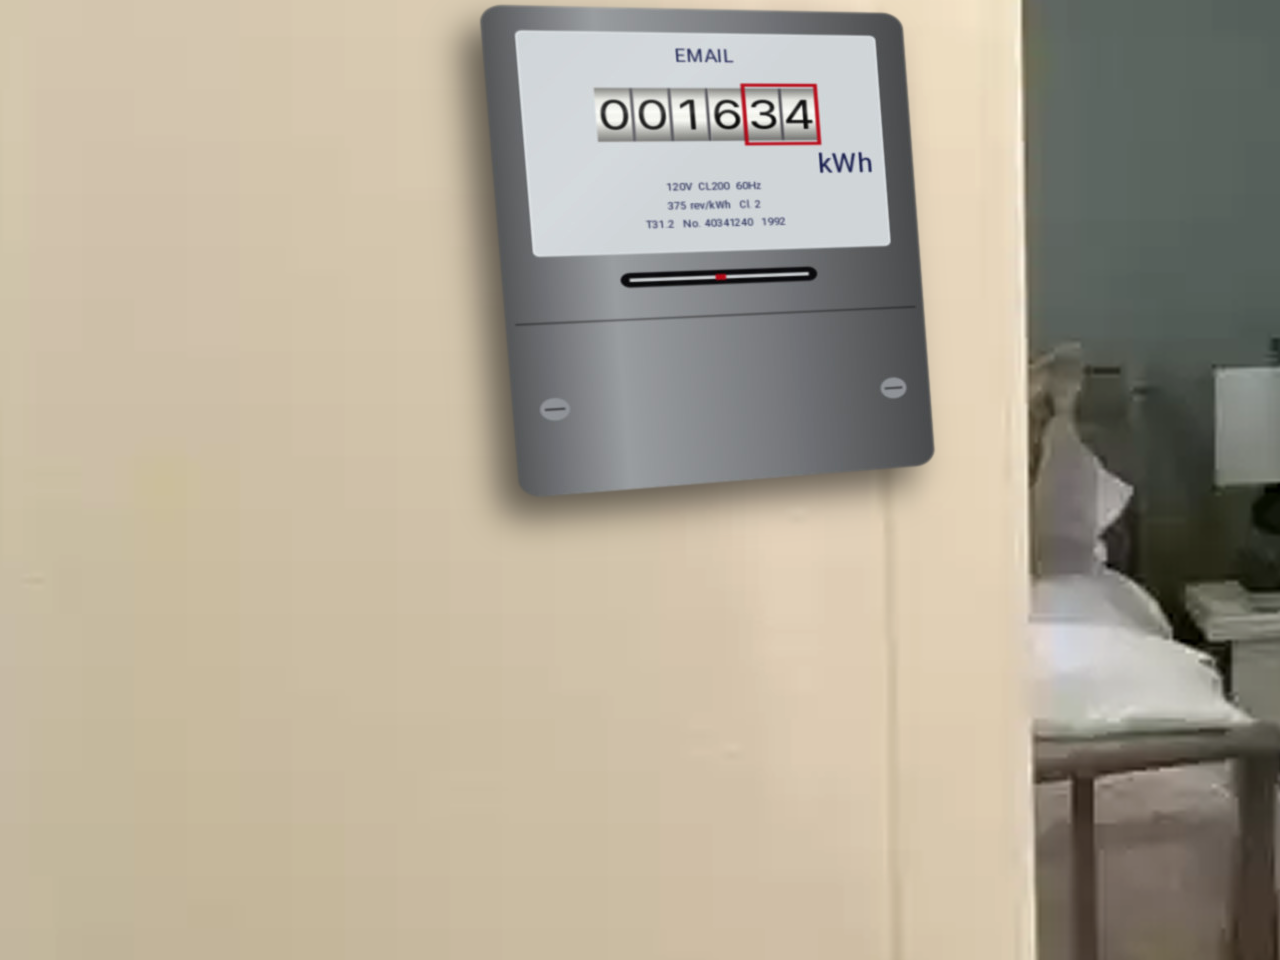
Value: 16.34 kWh
